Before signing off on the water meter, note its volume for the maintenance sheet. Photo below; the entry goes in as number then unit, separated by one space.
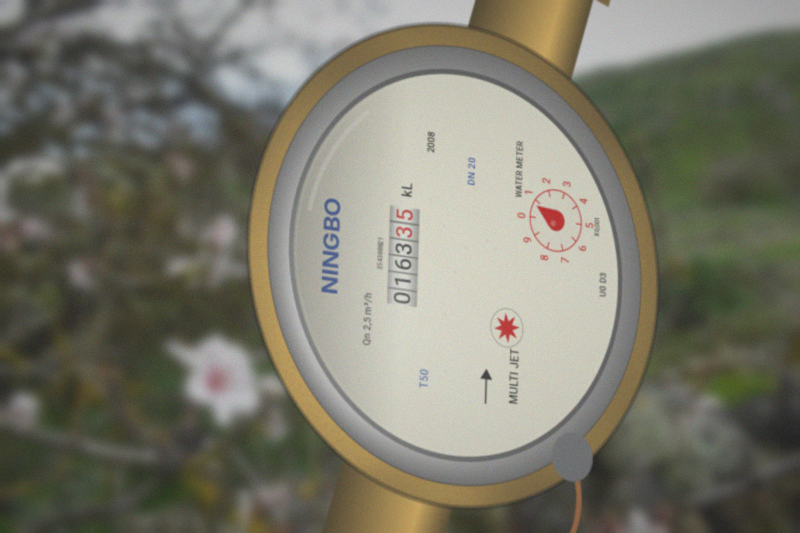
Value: 163.350 kL
